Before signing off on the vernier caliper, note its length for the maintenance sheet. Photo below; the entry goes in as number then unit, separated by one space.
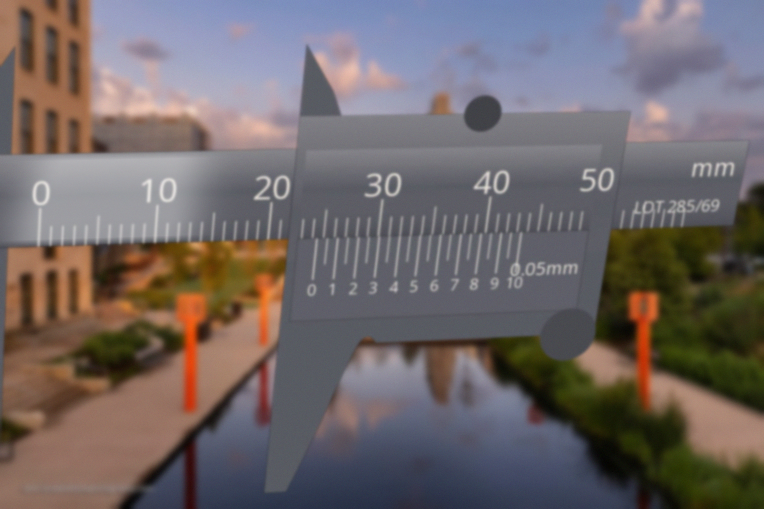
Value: 24.4 mm
